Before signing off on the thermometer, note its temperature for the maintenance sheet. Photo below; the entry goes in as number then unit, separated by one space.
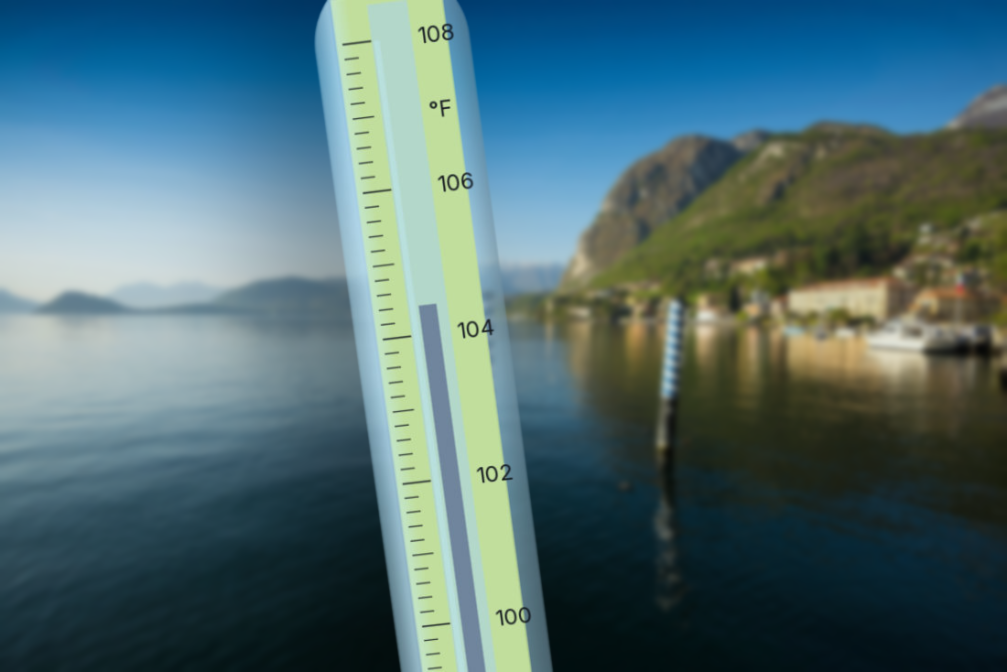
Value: 104.4 °F
